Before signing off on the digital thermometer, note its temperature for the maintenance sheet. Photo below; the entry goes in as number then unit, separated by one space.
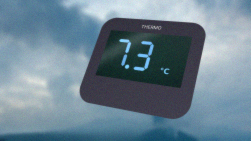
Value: 7.3 °C
